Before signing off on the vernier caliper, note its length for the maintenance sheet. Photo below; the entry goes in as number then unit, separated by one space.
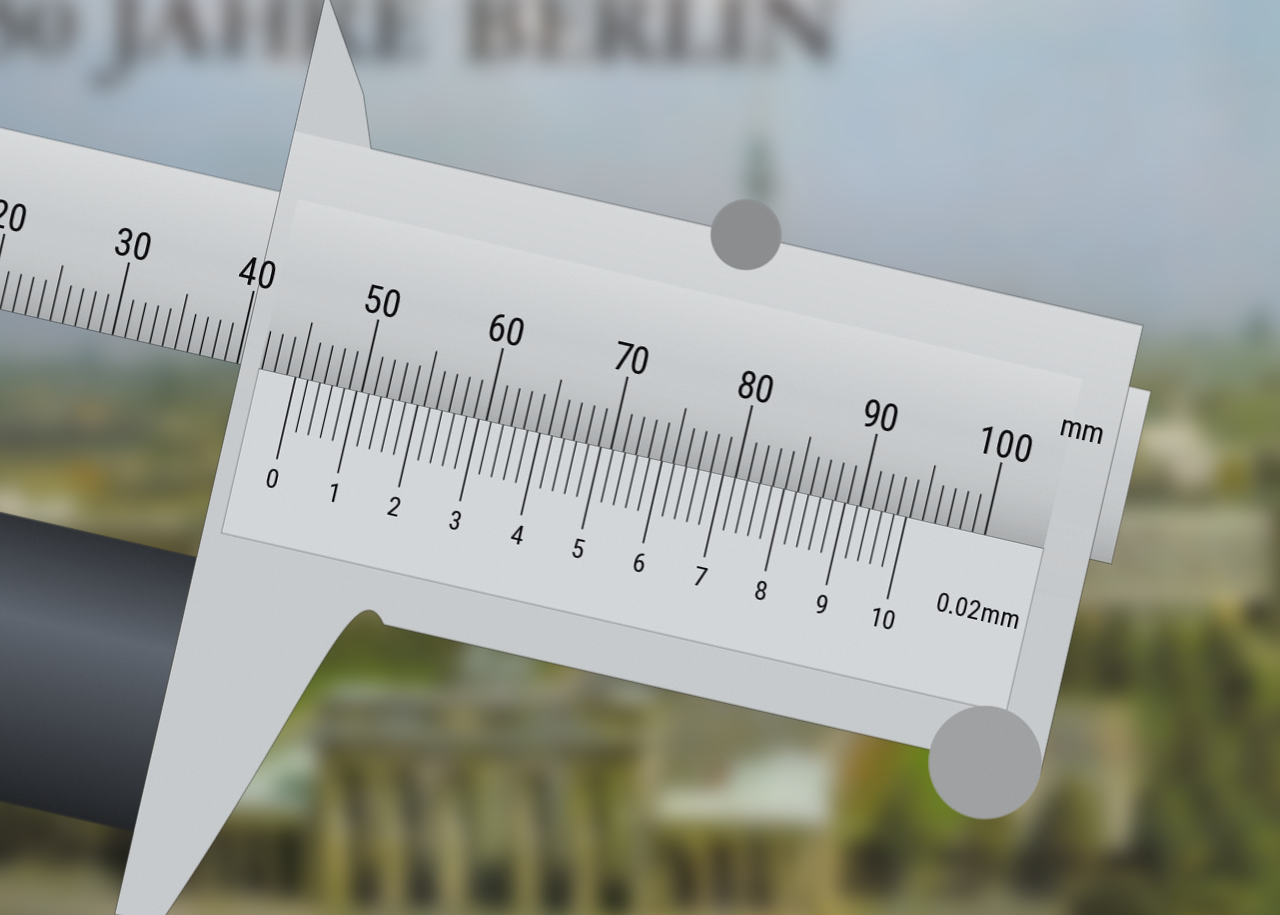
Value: 44.7 mm
